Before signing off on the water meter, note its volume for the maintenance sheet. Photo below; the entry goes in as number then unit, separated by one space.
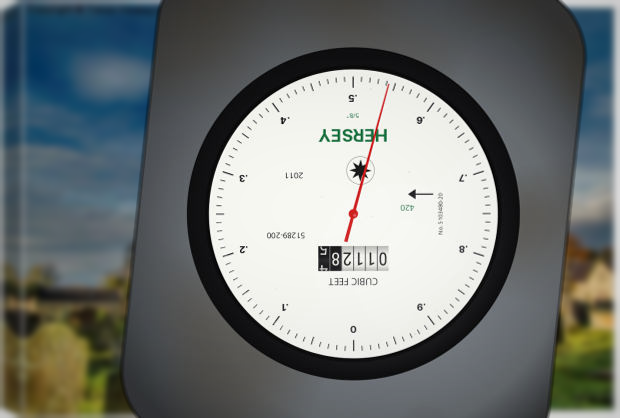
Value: 11284.54 ft³
